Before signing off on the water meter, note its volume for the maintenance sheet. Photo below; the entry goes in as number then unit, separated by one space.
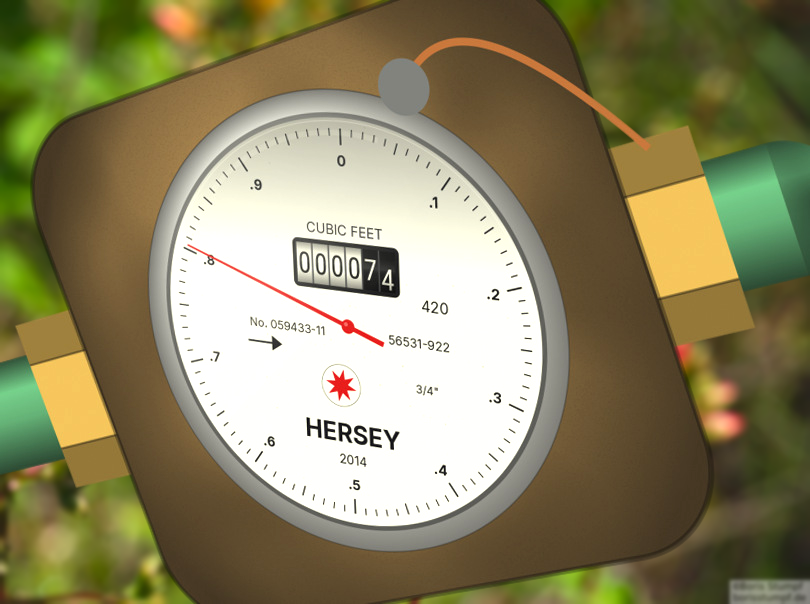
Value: 73.80 ft³
